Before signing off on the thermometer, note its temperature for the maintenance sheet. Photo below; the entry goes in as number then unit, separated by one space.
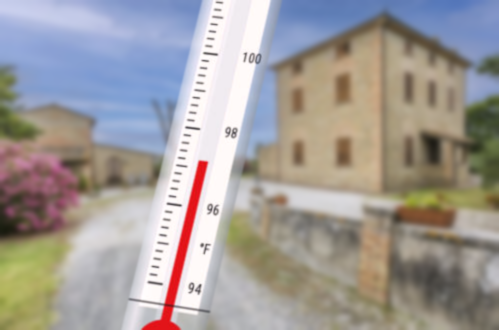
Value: 97.2 °F
